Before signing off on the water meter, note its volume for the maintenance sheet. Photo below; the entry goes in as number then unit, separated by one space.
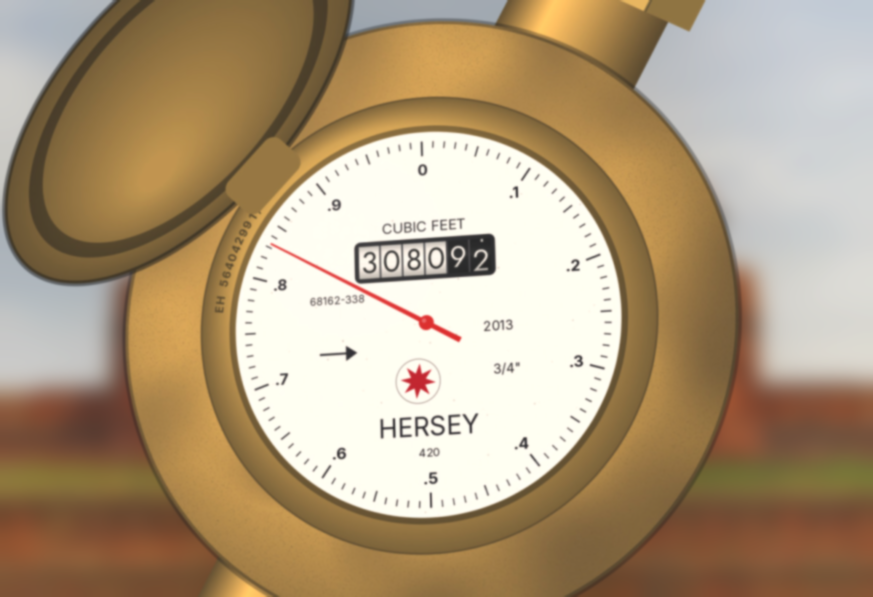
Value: 308091.83 ft³
